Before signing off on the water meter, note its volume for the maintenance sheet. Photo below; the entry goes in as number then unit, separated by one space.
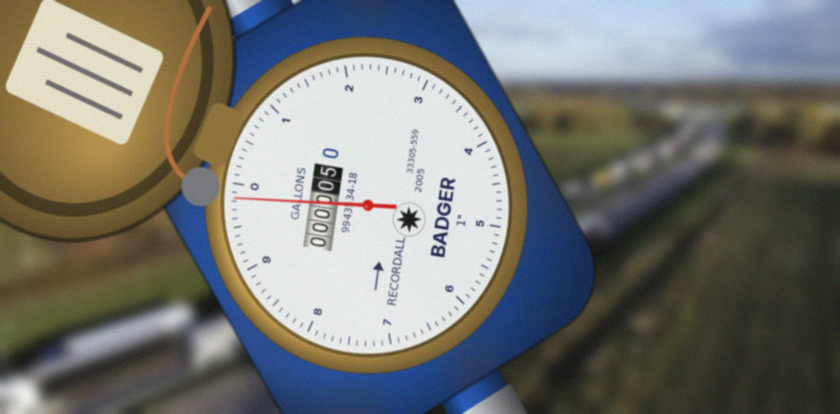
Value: 49.8 gal
